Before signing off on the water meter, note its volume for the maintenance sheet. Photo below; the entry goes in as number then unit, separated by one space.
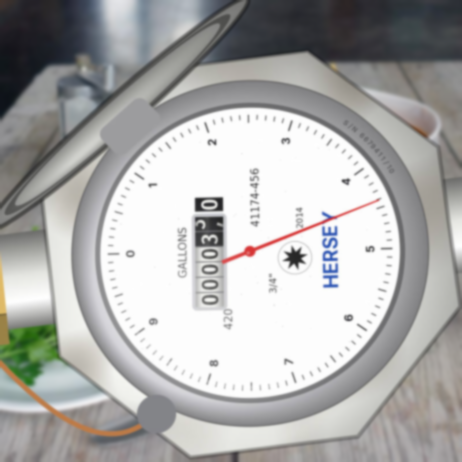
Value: 334.4 gal
